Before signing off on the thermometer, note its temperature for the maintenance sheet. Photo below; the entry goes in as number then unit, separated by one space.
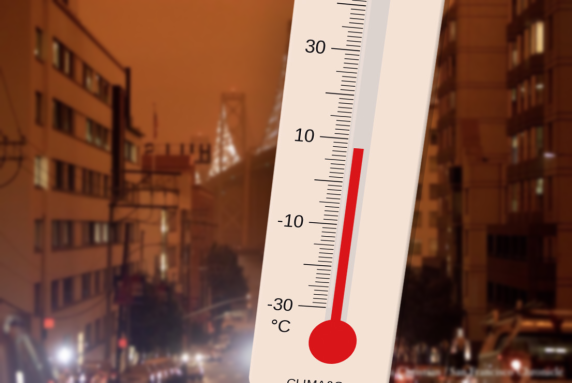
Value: 8 °C
